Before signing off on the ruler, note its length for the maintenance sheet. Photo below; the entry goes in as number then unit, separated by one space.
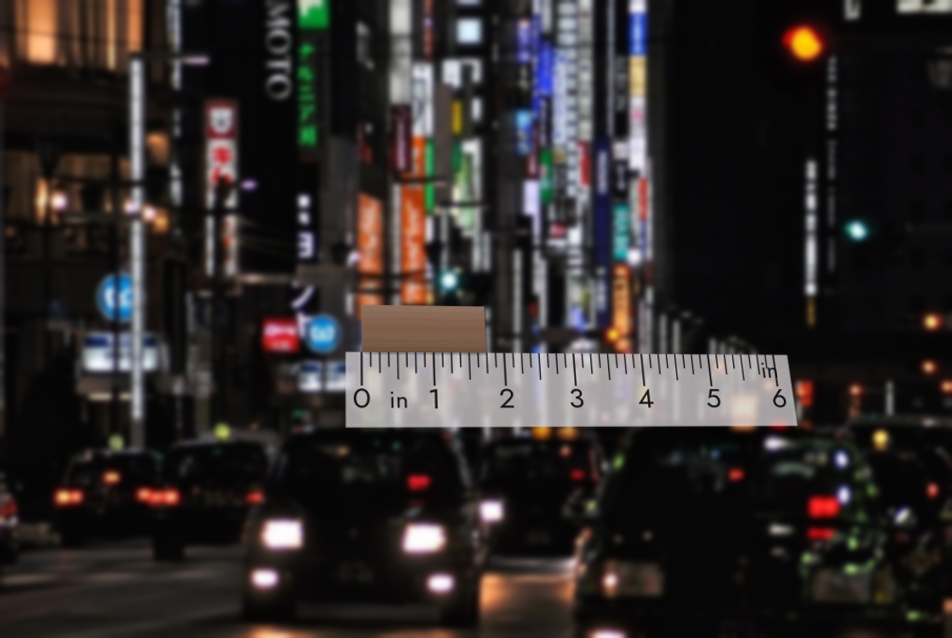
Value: 1.75 in
